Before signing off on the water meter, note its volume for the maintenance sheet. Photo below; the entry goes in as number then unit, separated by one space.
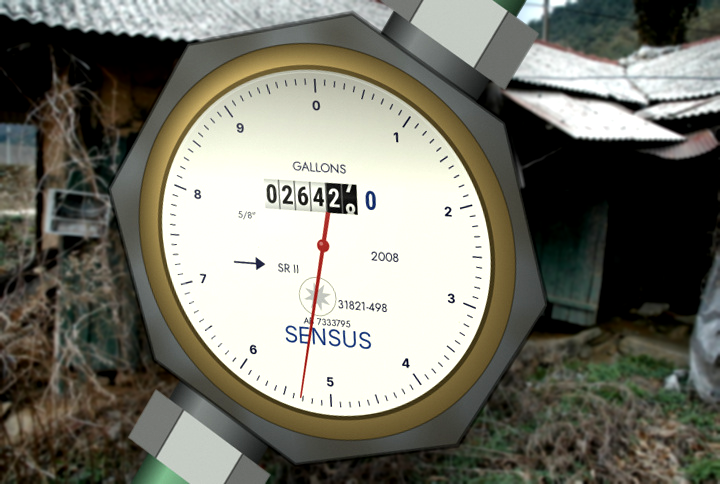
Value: 264275.3 gal
